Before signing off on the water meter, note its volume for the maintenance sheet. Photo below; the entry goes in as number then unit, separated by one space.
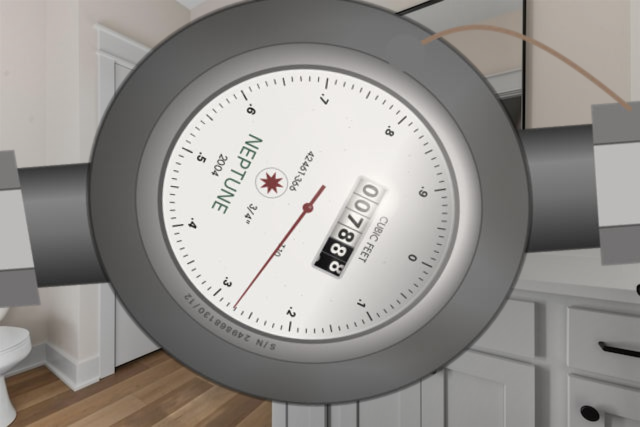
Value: 7888.27 ft³
